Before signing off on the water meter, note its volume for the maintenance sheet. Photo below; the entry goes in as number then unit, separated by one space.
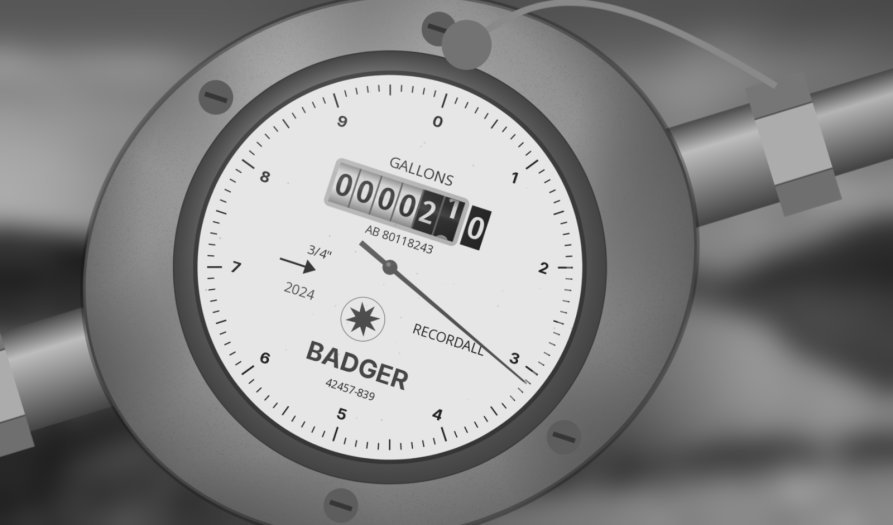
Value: 213.1 gal
